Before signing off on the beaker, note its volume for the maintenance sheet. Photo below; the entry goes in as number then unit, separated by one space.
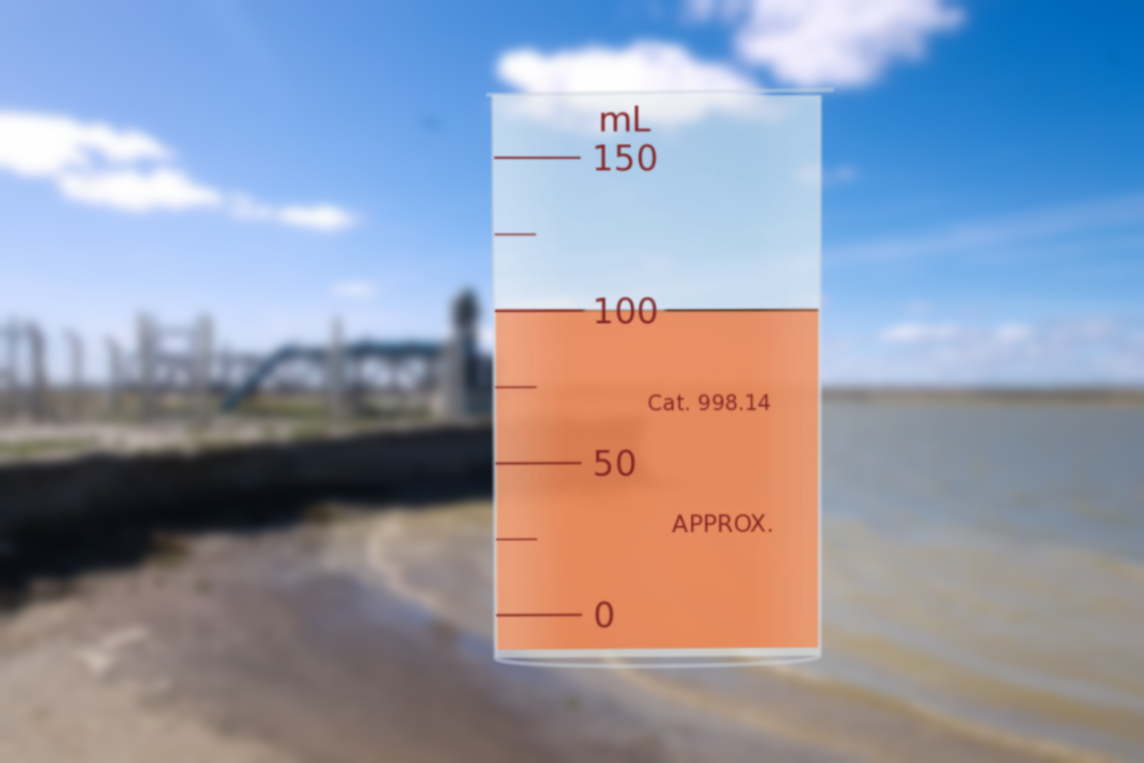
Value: 100 mL
